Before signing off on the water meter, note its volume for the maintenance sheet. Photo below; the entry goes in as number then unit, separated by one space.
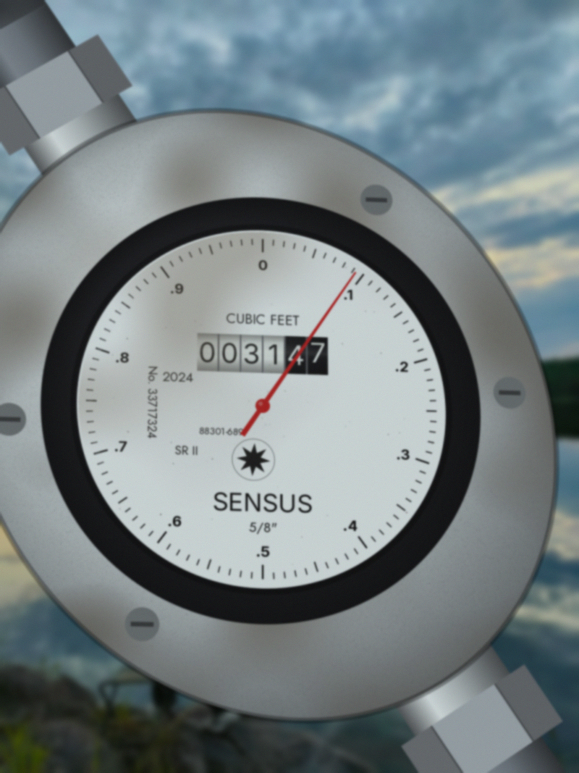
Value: 3147.09 ft³
